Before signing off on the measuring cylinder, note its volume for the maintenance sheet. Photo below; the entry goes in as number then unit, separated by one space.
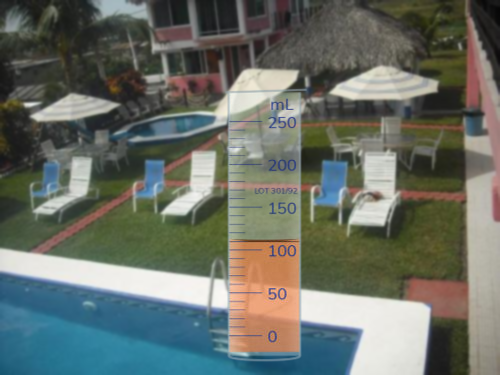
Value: 110 mL
